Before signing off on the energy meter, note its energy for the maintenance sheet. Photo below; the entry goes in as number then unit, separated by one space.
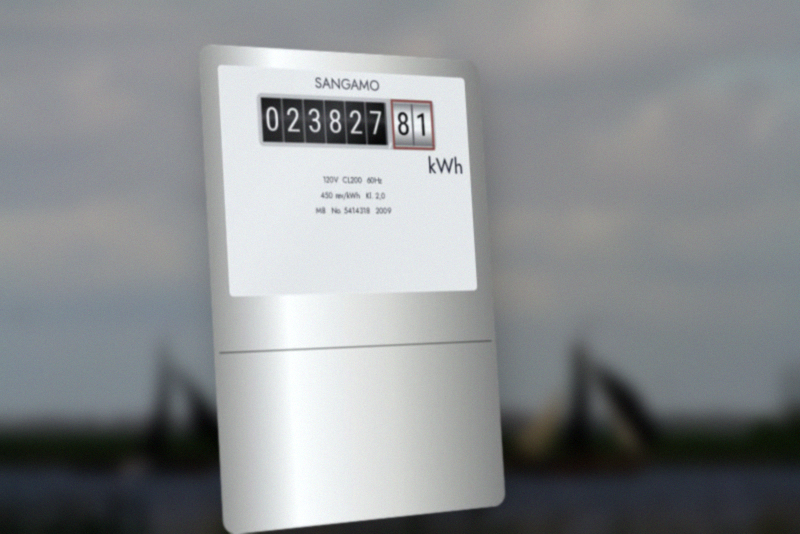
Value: 23827.81 kWh
